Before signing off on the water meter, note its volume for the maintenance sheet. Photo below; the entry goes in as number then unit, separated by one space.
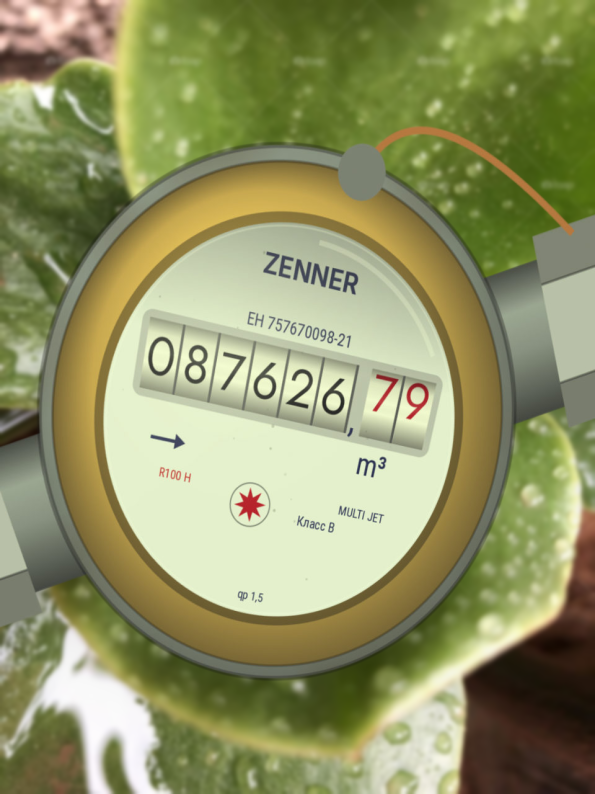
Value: 87626.79 m³
